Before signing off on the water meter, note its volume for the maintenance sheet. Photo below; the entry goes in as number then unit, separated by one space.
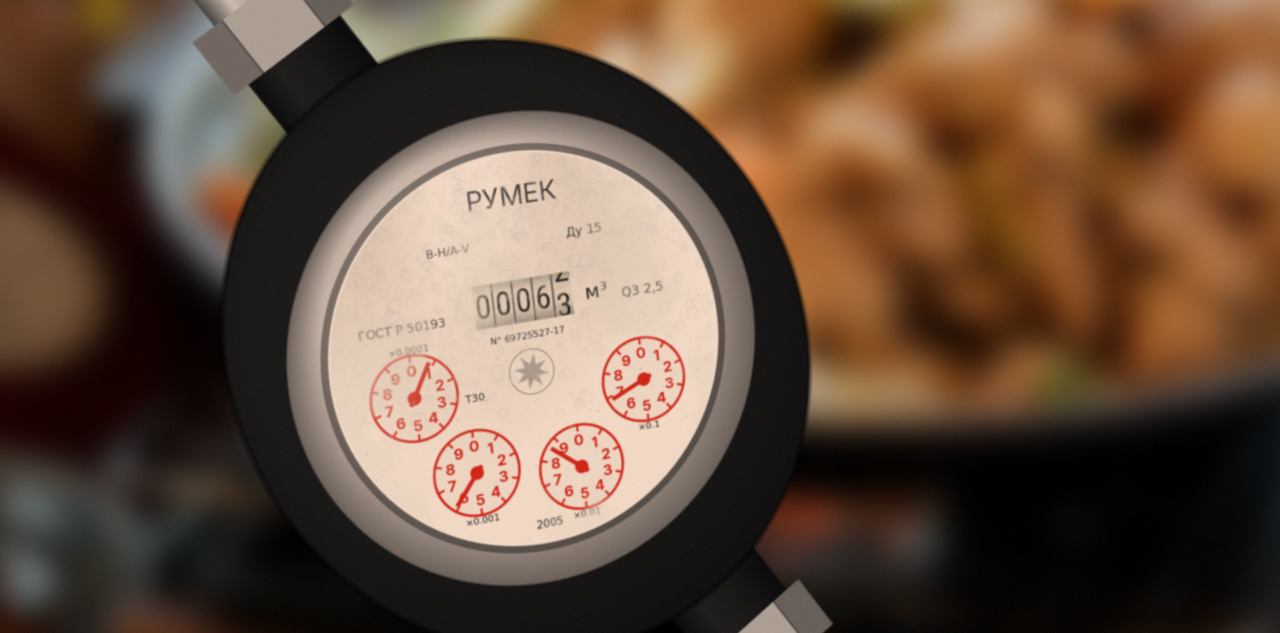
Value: 62.6860 m³
